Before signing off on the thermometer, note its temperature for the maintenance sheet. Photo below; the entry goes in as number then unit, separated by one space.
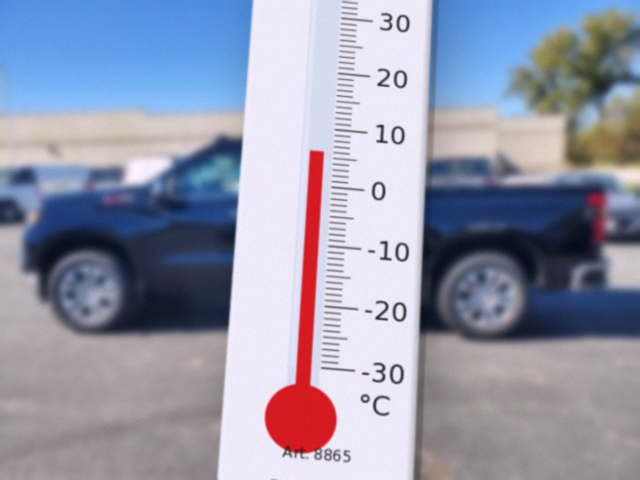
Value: 6 °C
